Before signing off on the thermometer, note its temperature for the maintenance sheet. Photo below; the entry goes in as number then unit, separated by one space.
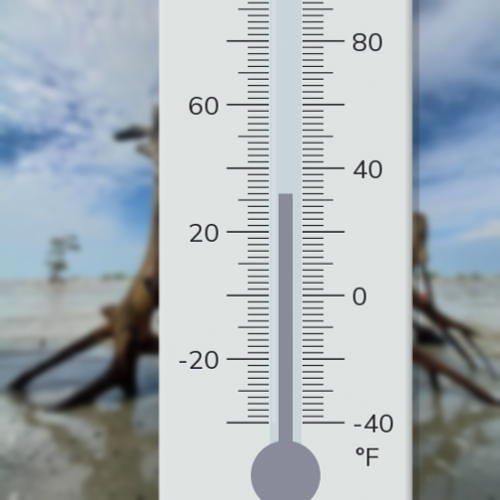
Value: 32 °F
